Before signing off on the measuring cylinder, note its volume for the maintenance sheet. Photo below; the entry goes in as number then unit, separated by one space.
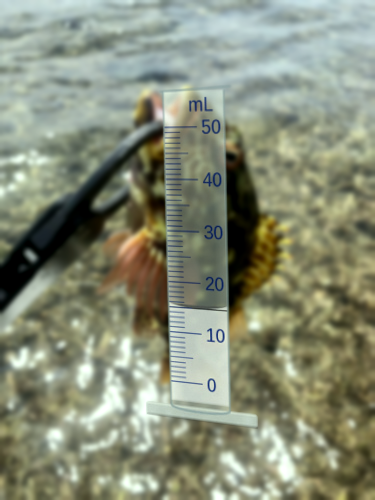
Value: 15 mL
